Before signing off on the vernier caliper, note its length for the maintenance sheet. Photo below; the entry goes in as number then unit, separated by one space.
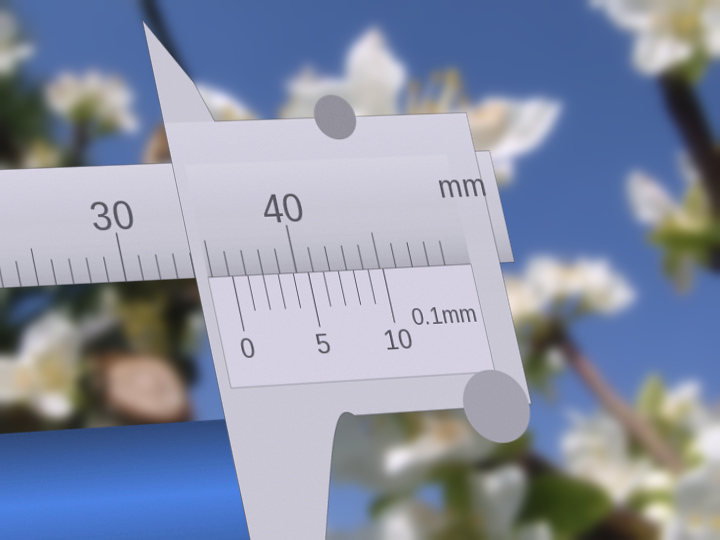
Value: 36.2 mm
